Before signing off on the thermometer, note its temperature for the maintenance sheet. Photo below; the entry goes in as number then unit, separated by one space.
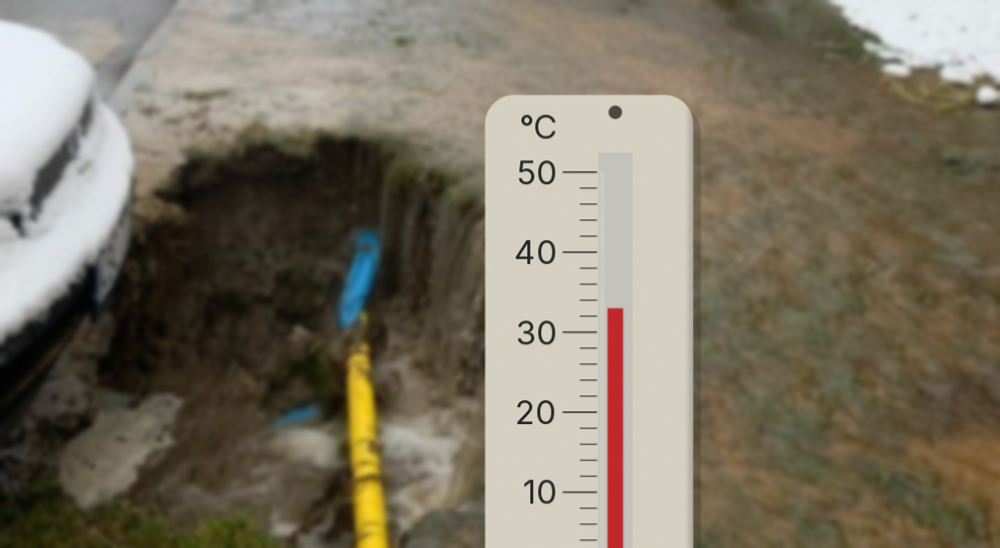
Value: 33 °C
